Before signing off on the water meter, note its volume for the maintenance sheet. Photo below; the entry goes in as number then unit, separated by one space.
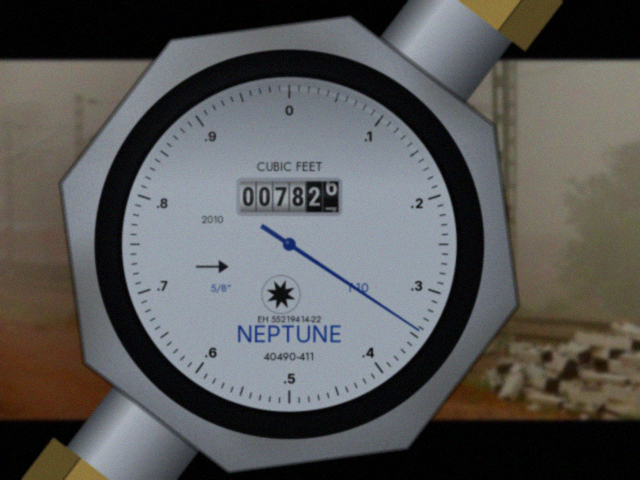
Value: 7826.34 ft³
